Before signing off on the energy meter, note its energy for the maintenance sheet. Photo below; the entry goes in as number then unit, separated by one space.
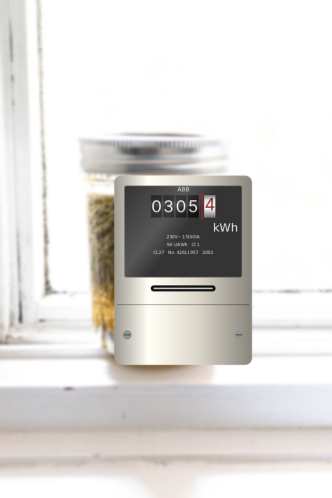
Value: 305.4 kWh
